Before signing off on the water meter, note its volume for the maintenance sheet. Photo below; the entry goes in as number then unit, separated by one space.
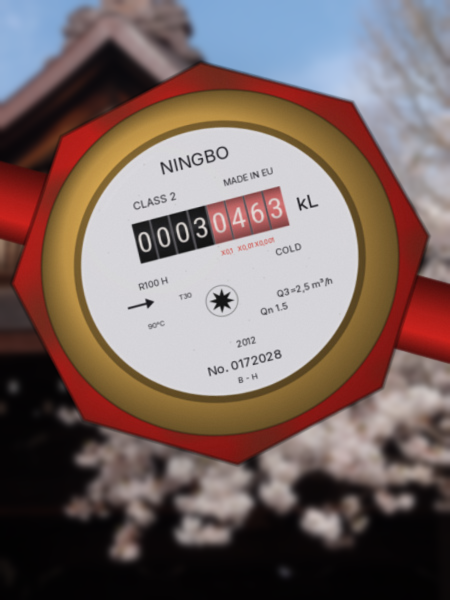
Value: 3.0463 kL
